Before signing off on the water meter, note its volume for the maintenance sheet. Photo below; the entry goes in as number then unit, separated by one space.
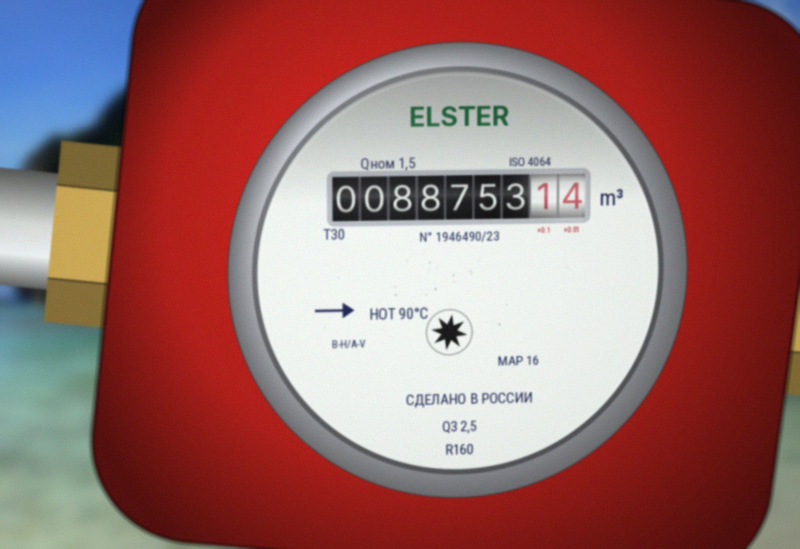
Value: 88753.14 m³
